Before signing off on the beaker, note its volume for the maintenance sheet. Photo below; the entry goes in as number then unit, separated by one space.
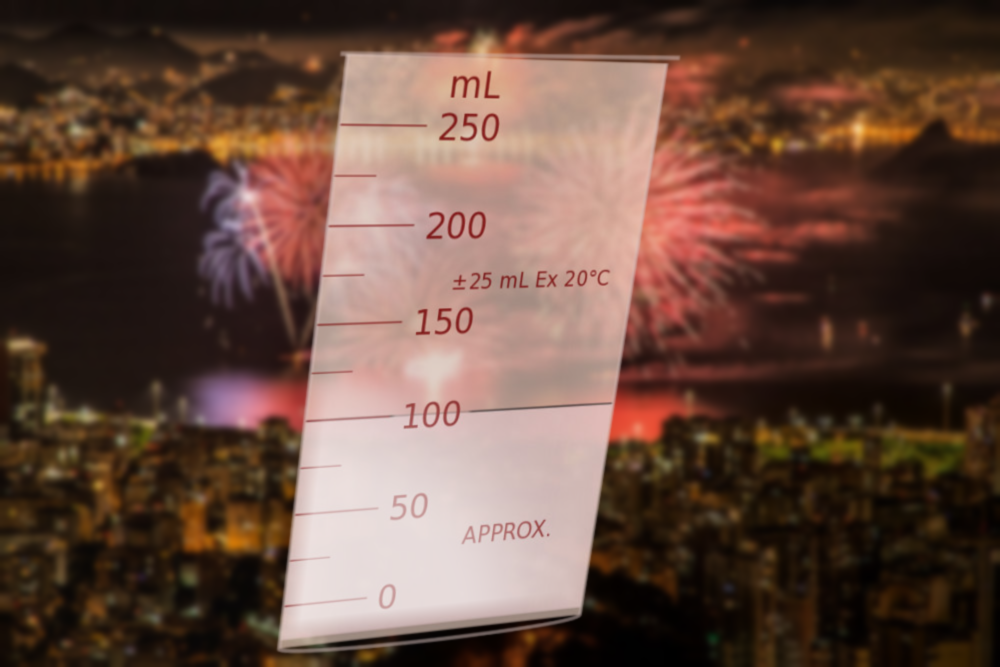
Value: 100 mL
